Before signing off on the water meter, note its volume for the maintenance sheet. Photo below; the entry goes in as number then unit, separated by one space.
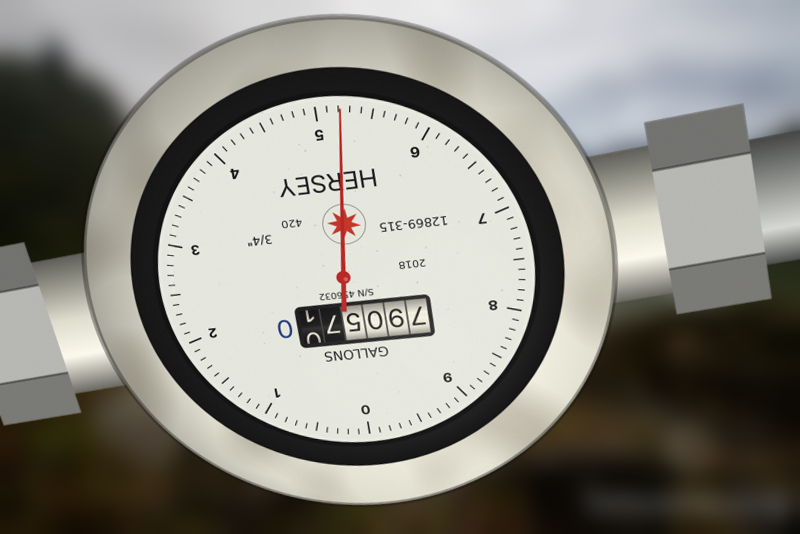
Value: 7905705.2 gal
